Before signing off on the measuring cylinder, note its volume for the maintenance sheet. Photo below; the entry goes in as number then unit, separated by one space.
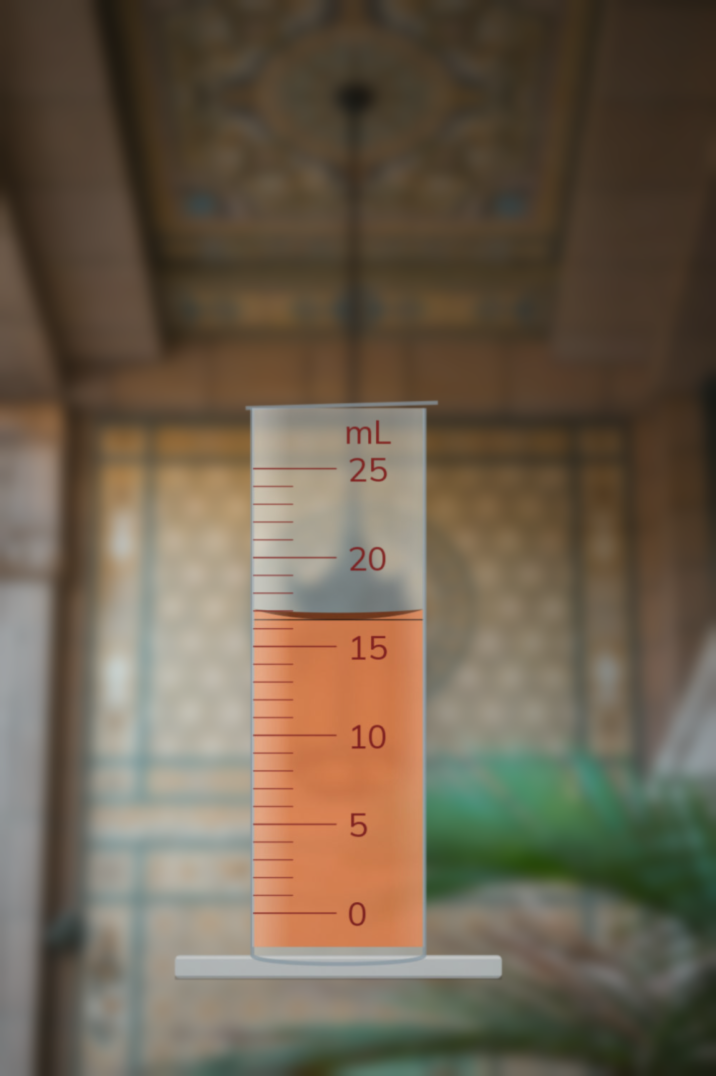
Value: 16.5 mL
